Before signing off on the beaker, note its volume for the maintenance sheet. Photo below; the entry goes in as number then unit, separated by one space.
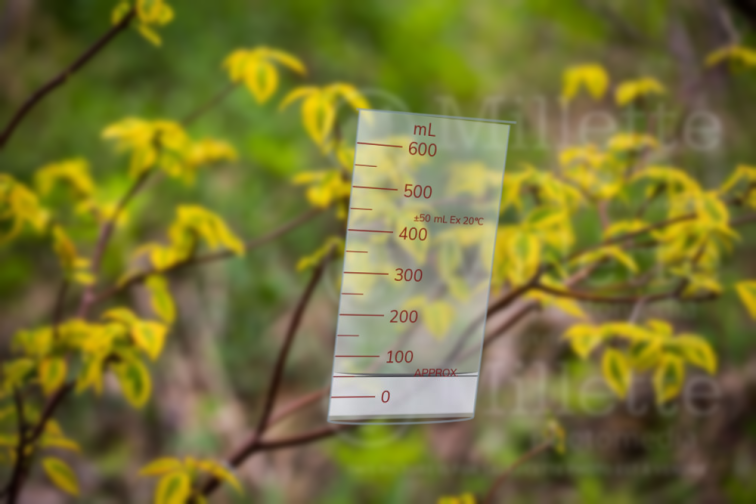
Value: 50 mL
